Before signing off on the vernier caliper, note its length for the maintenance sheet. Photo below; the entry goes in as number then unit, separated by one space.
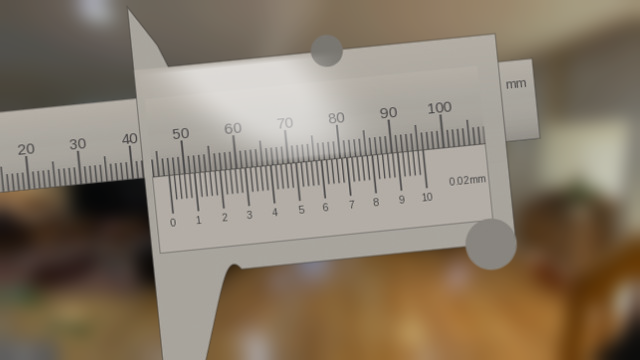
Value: 47.0 mm
